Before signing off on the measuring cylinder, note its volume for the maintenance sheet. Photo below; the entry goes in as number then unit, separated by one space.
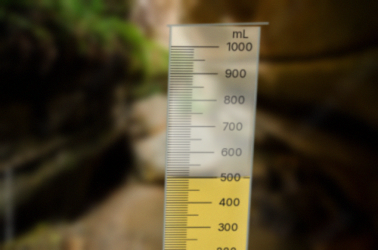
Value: 500 mL
